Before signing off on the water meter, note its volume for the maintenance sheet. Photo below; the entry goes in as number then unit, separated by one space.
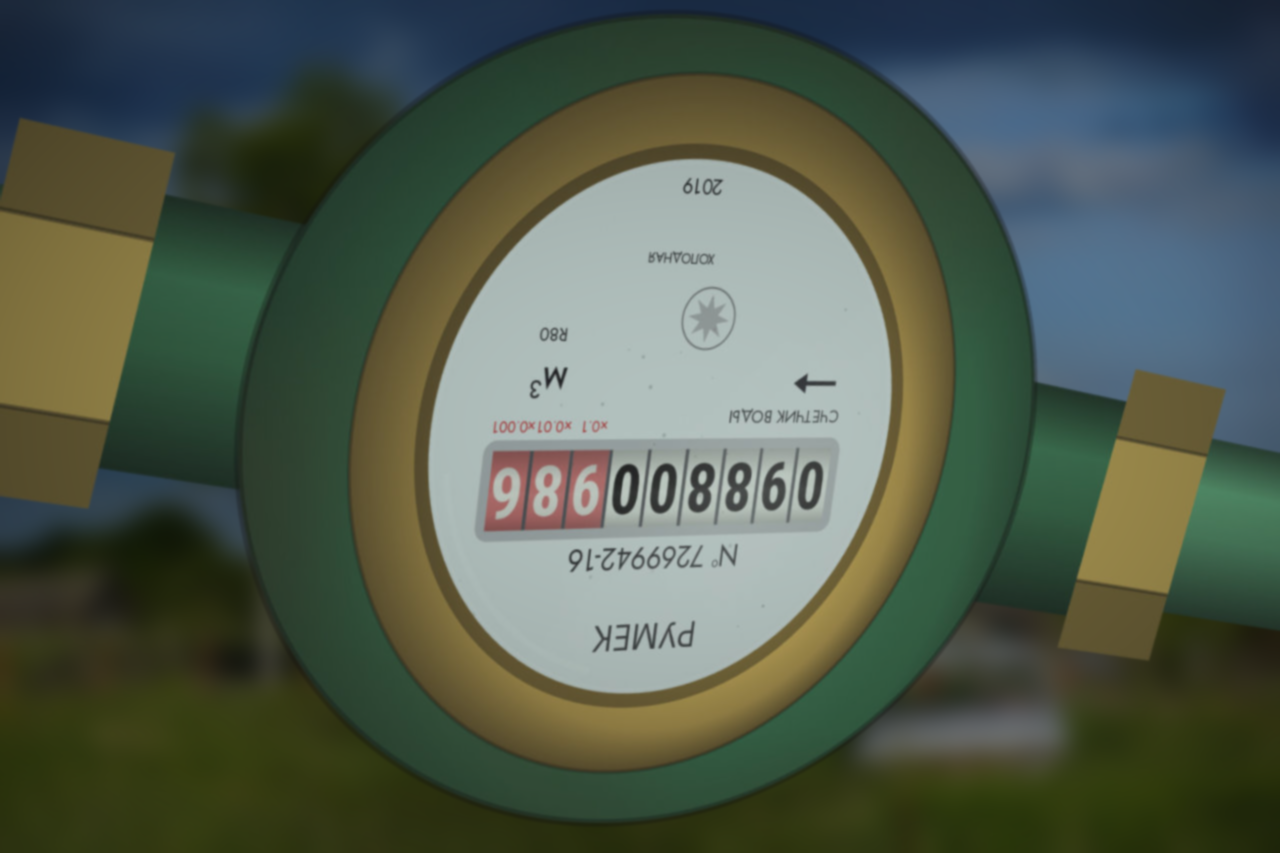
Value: 98800.986 m³
